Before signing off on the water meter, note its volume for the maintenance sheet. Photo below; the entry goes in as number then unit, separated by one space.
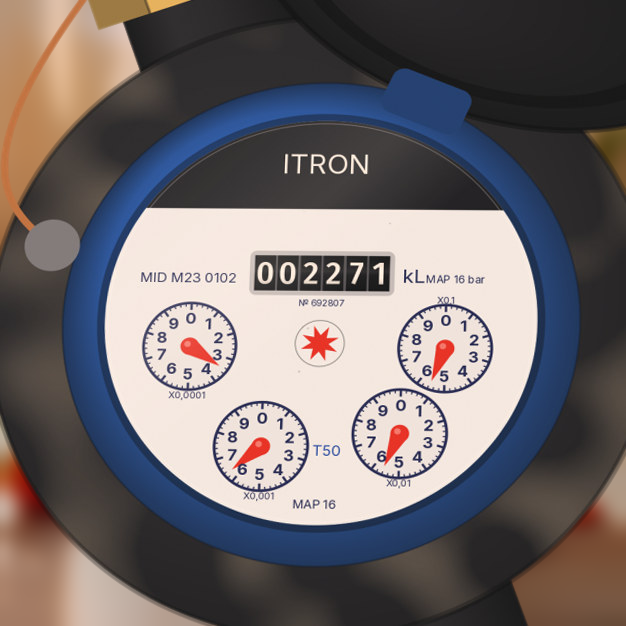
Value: 2271.5563 kL
